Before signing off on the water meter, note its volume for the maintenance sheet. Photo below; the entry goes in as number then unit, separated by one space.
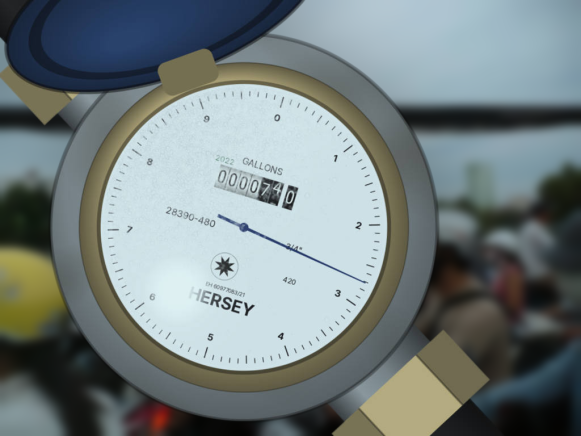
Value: 742.7 gal
